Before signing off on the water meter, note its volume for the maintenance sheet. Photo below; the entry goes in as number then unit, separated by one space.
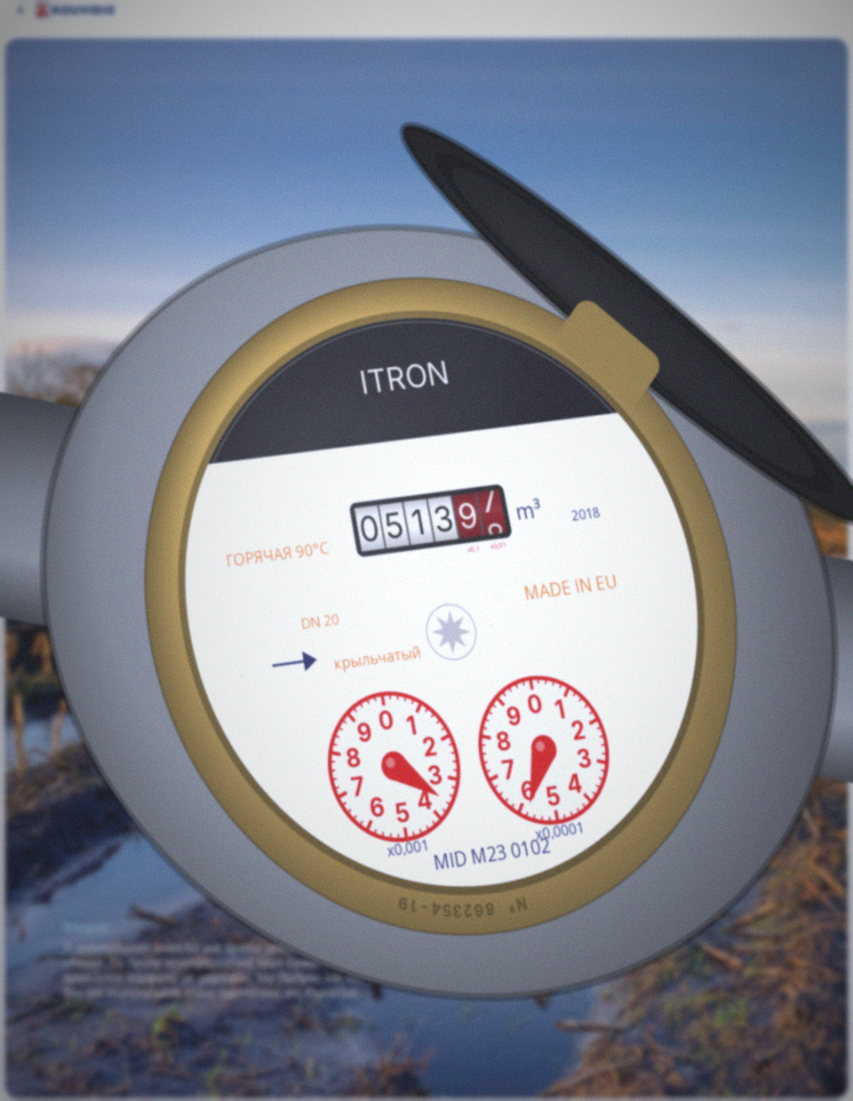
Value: 513.9735 m³
